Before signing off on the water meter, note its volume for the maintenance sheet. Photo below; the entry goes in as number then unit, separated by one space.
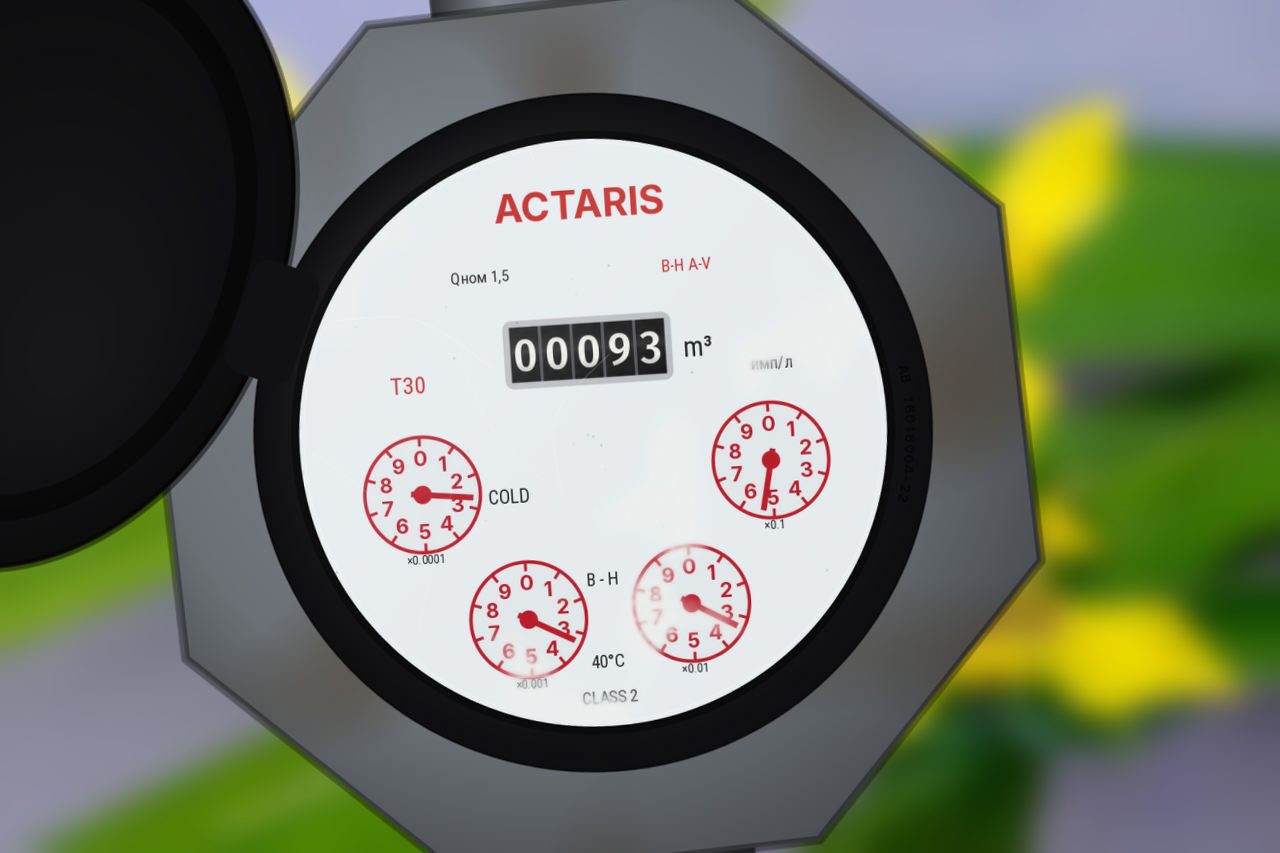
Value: 93.5332 m³
